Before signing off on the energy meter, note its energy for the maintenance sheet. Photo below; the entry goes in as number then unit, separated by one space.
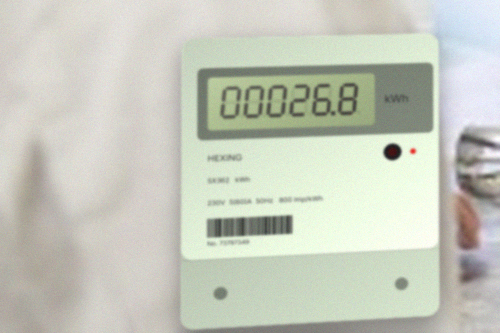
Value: 26.8 kWh
